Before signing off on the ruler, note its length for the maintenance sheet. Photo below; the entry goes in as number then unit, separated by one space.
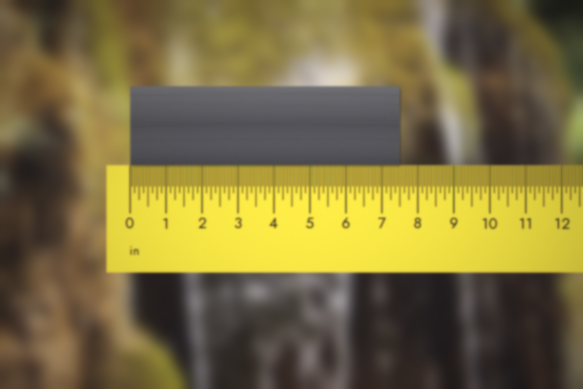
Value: 7.5 in
